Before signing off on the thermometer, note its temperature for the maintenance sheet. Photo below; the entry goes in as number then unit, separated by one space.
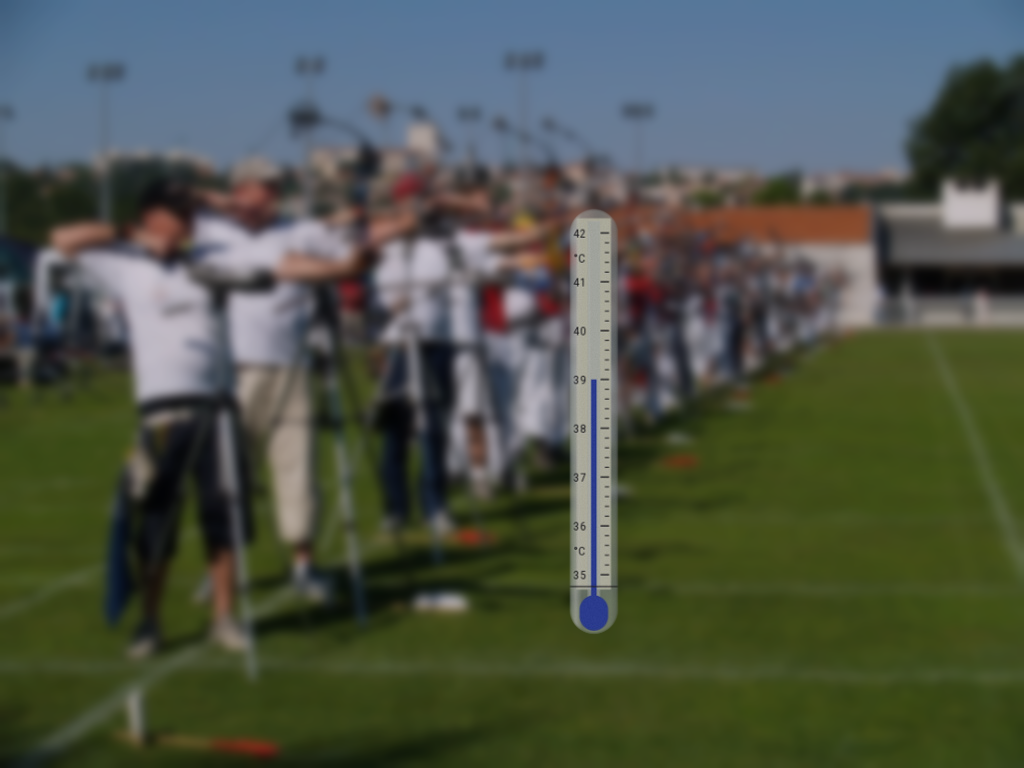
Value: 39 °C
